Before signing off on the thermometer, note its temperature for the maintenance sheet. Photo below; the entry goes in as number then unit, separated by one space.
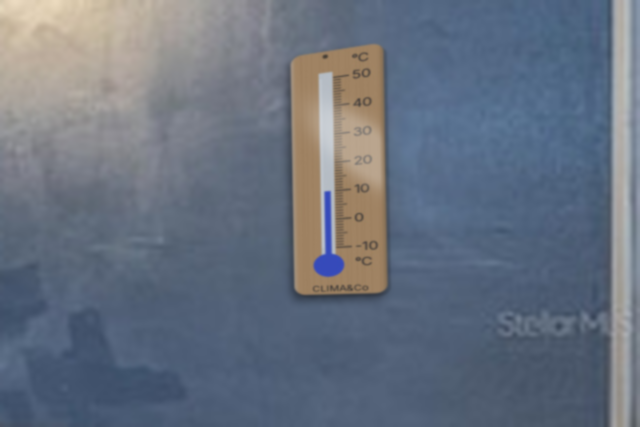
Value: 10 °C
